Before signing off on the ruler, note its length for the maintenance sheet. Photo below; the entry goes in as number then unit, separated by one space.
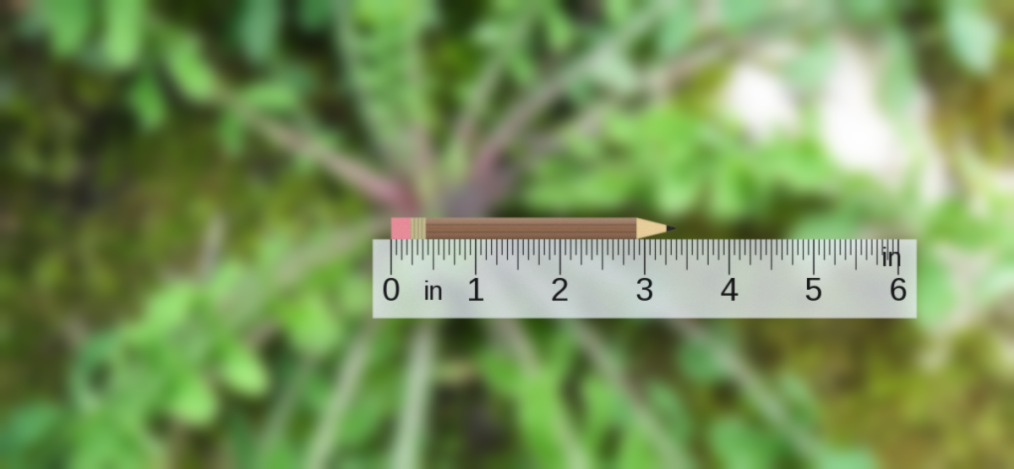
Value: 3.375 in
